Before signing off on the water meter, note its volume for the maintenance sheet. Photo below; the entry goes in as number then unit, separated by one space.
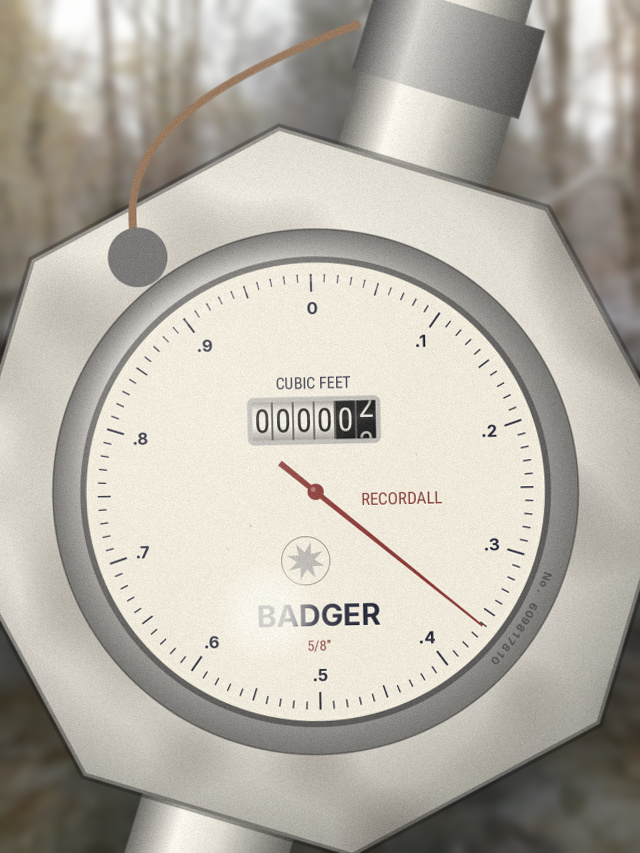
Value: 2.36 ft³
